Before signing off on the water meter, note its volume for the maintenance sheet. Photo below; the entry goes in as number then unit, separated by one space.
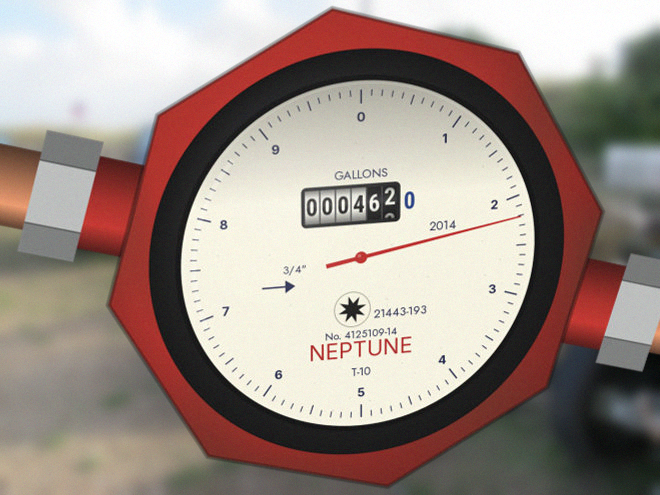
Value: 4622.2 gal
